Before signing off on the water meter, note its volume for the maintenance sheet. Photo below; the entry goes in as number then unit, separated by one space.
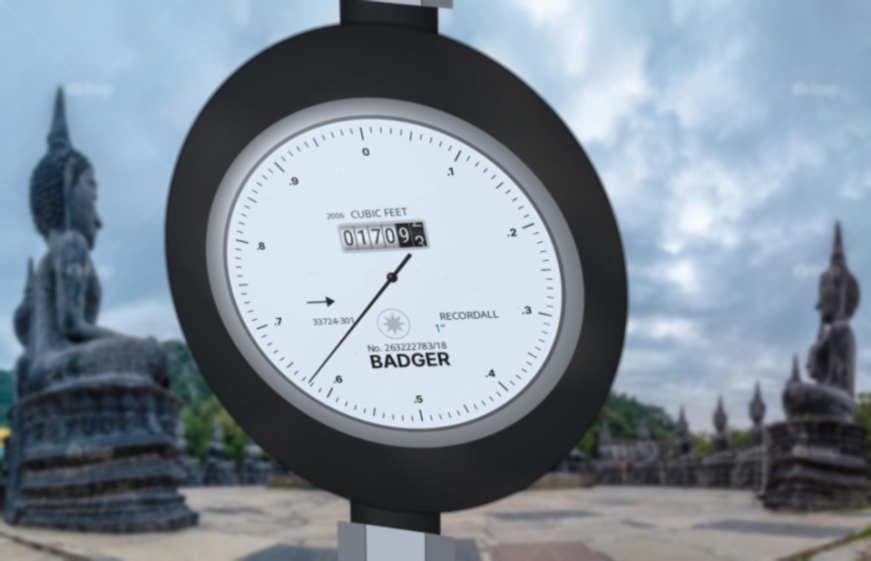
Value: 17092.62 ft³
